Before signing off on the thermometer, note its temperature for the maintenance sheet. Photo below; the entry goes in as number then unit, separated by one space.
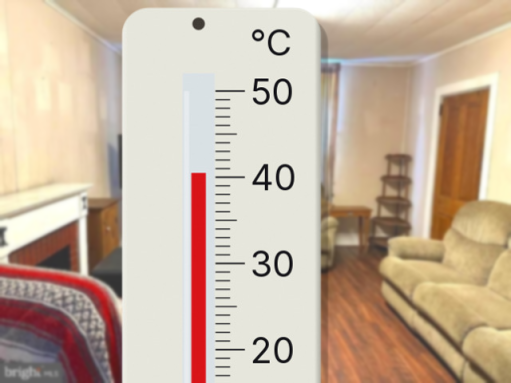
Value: 40.5 °C
